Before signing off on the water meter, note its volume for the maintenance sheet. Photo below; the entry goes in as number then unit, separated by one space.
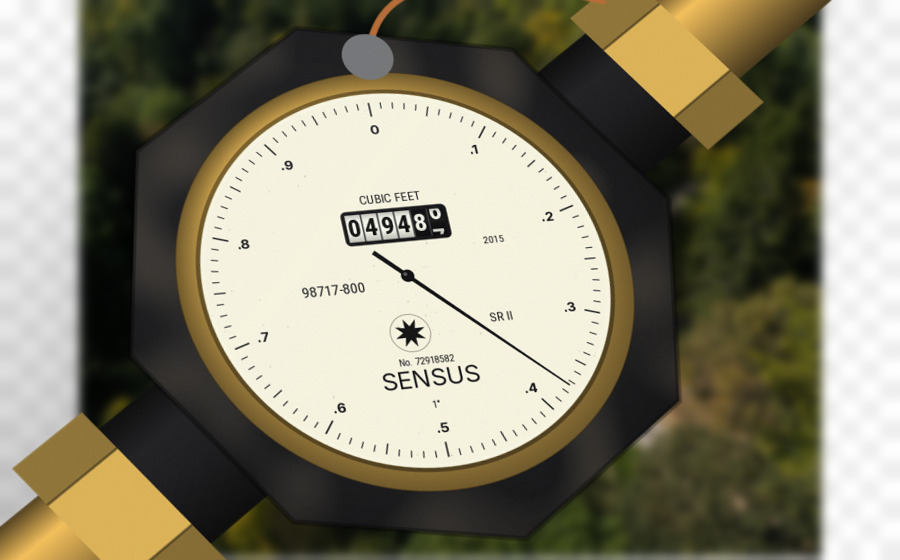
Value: 49486.37 ft³
